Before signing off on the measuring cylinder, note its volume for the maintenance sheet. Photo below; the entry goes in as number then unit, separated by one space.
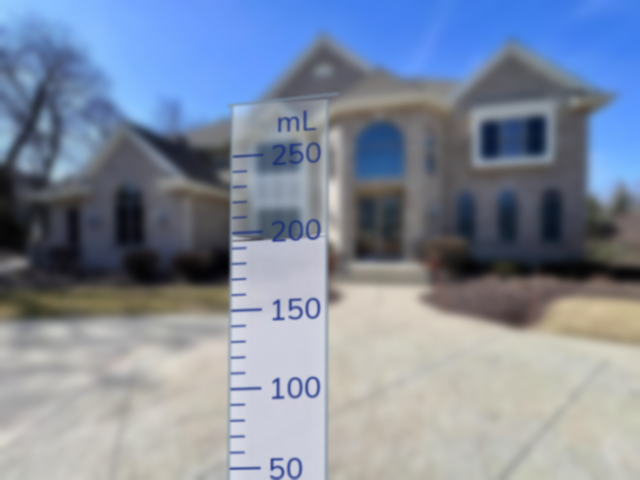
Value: 195 mL
